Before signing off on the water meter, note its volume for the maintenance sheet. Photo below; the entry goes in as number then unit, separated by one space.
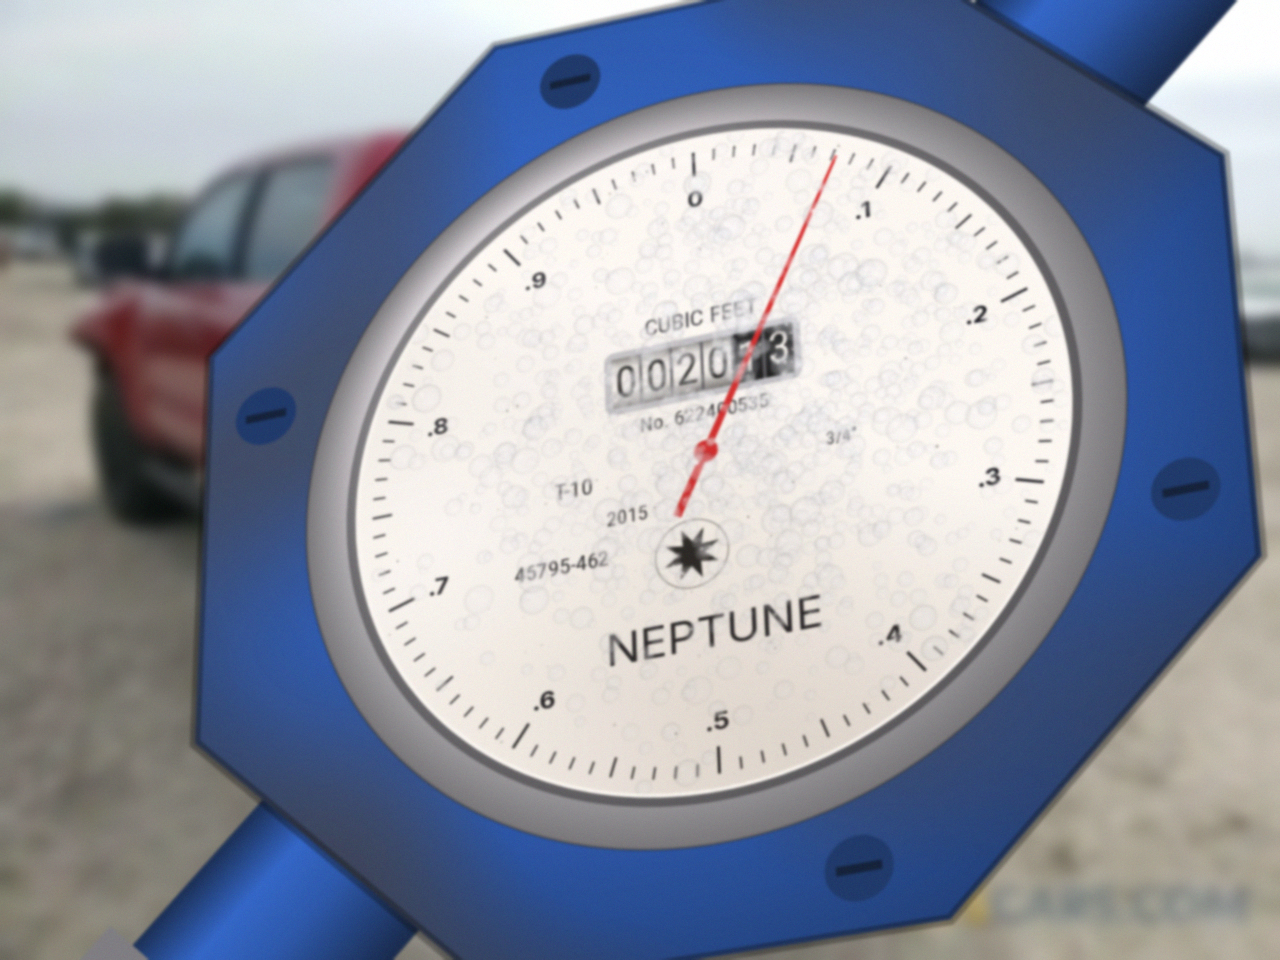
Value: 2013.07 ft³
